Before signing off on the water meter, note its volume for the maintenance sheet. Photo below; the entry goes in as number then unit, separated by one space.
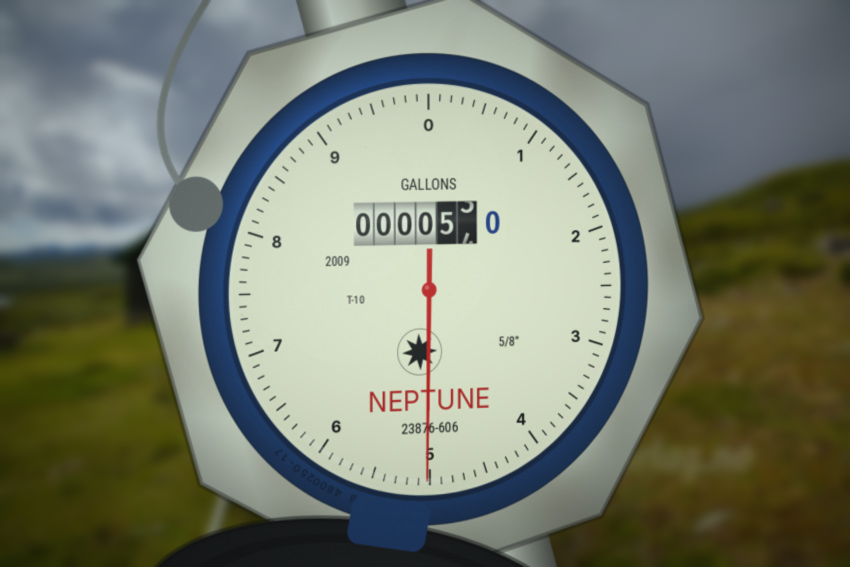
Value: 535.0 gal
